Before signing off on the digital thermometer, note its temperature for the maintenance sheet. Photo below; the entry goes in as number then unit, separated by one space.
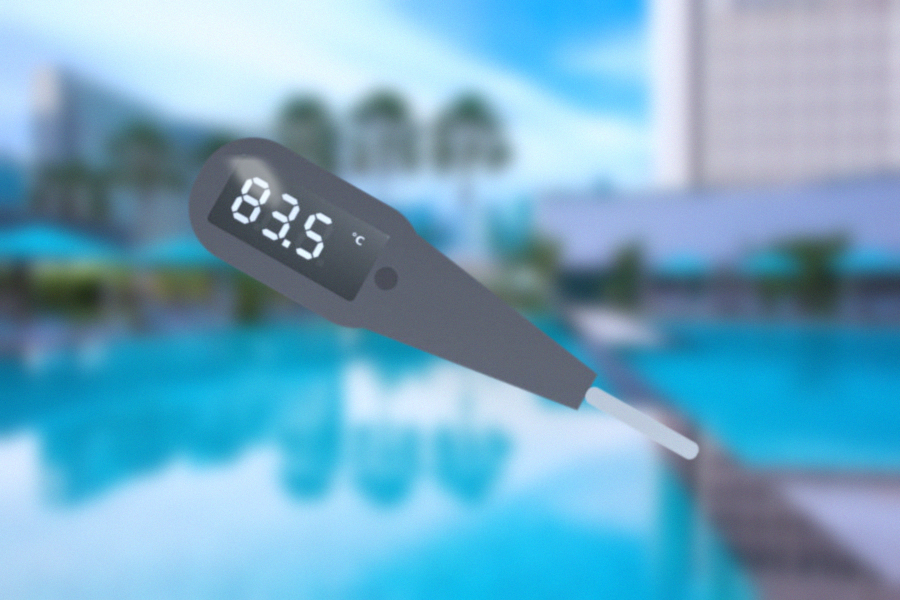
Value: 83.5 °C
